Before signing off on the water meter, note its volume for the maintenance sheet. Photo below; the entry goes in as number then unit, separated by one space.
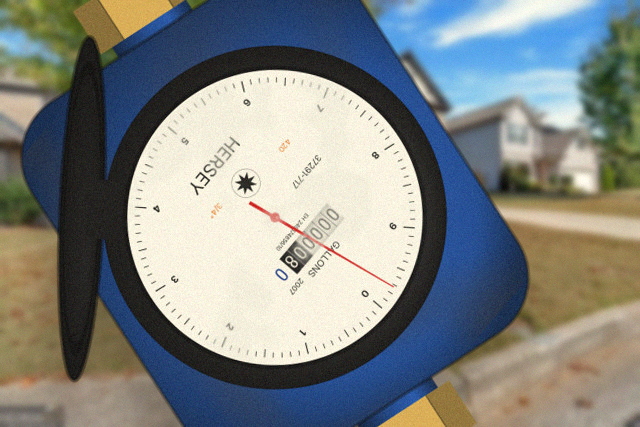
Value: 79.7 gal
